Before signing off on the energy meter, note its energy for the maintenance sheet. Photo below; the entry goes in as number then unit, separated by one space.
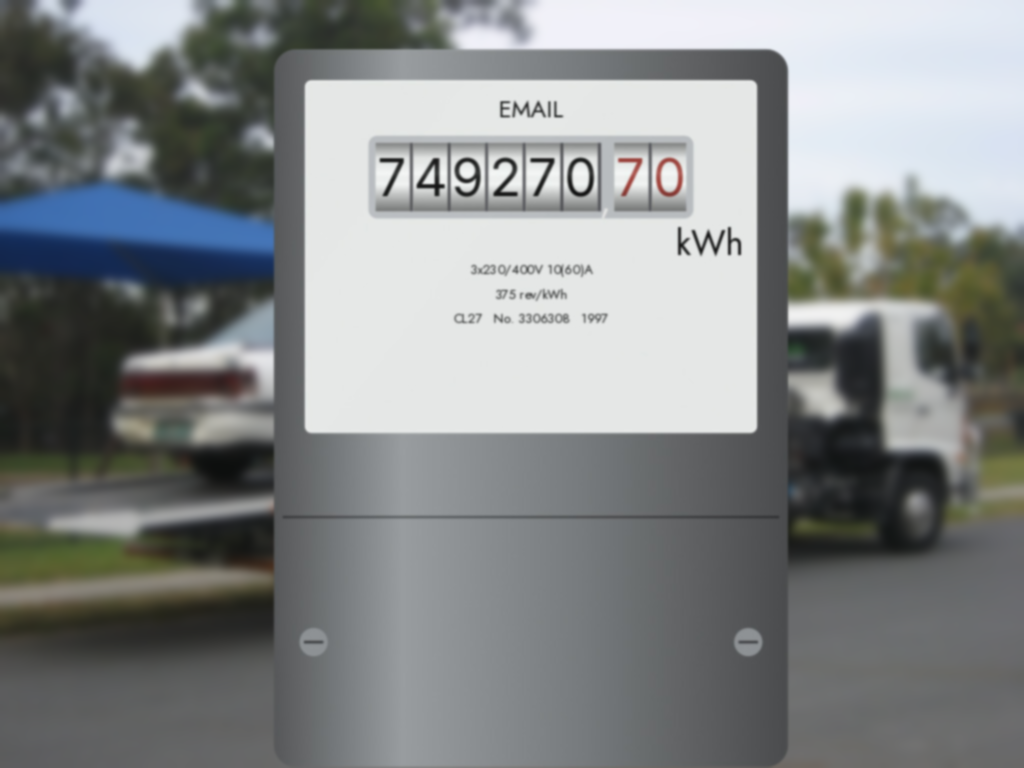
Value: 749270.70 kWh
